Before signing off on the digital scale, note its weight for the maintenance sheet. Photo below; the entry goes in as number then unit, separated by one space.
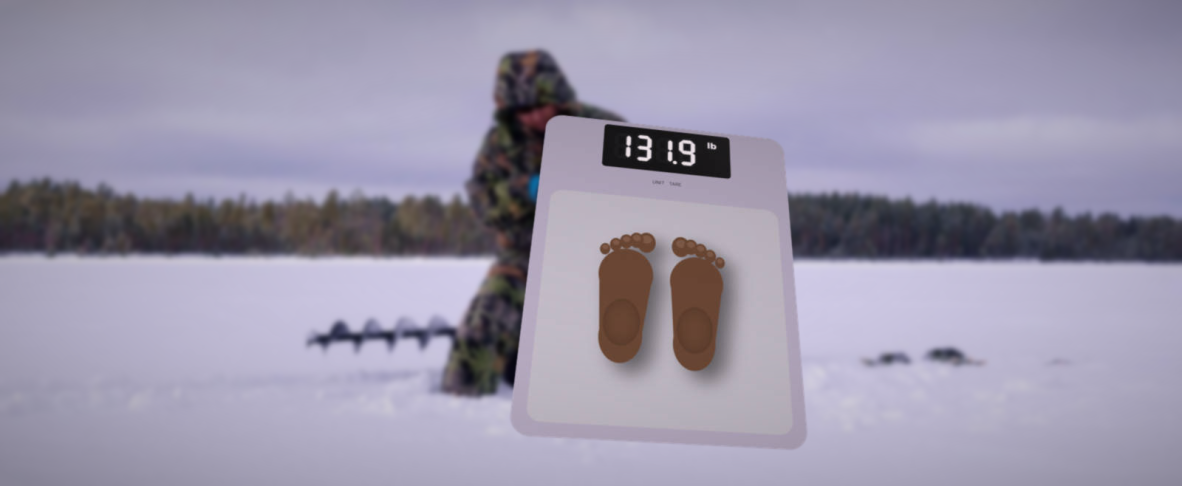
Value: 131.9 lb
